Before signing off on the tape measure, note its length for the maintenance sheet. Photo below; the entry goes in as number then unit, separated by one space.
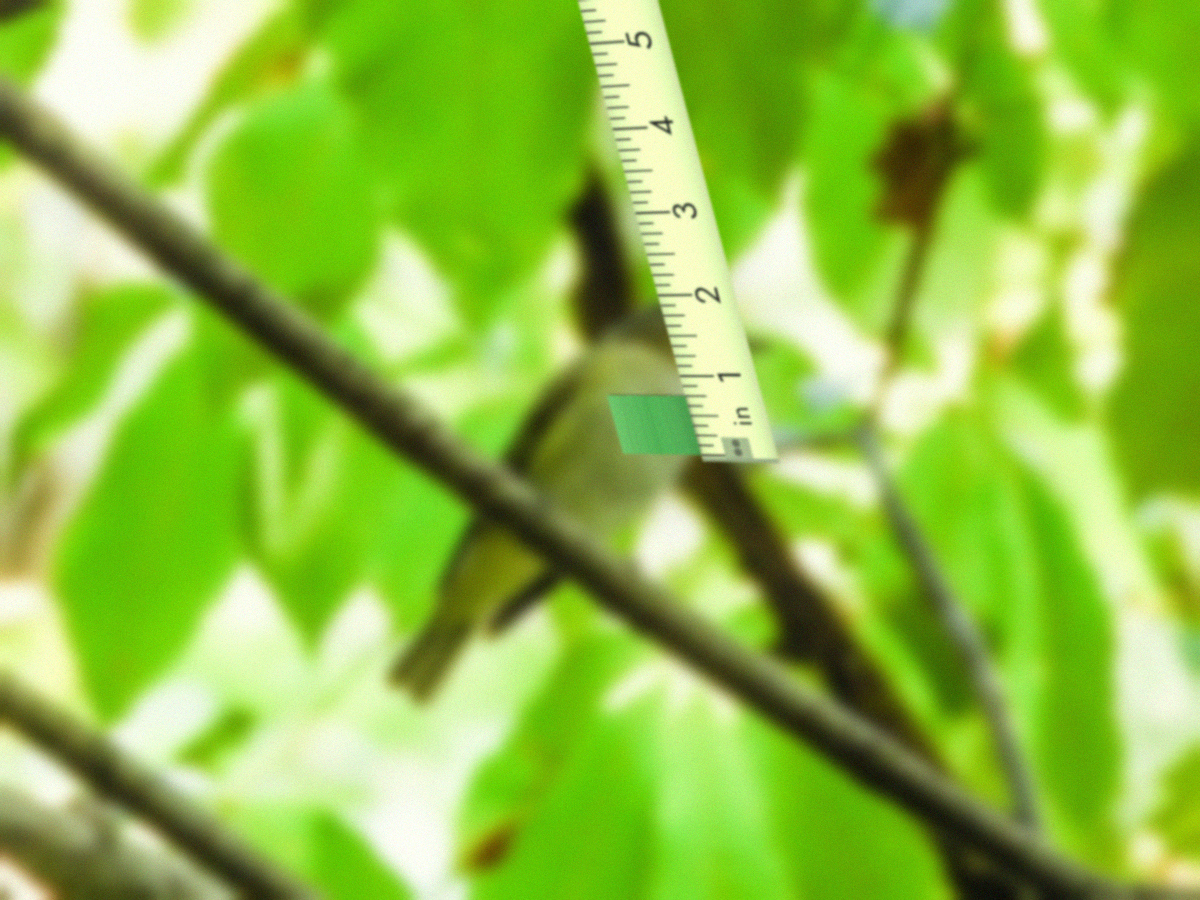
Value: 0.75 in
